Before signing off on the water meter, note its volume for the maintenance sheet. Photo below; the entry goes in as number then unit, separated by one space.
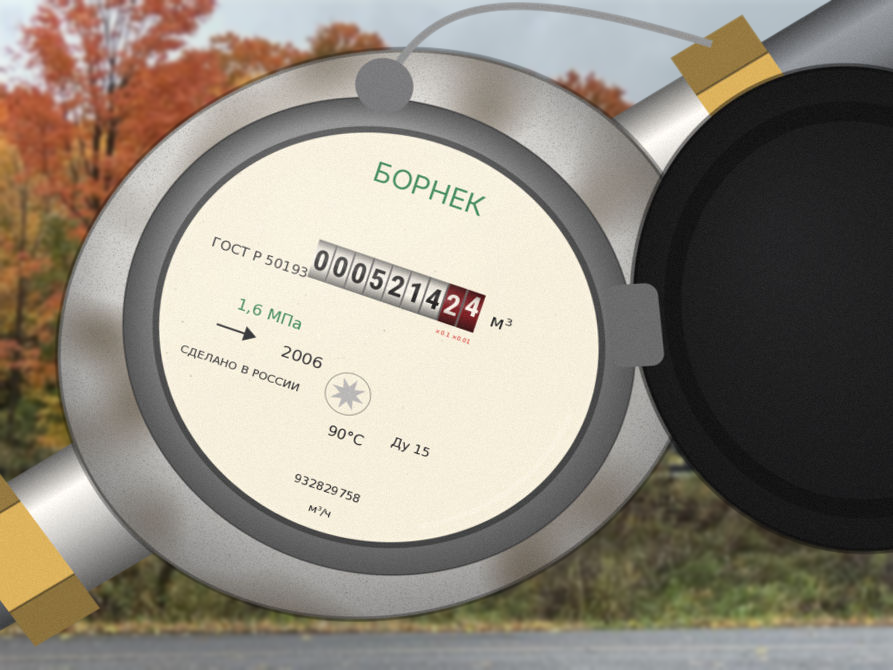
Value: 5214.24 m³
